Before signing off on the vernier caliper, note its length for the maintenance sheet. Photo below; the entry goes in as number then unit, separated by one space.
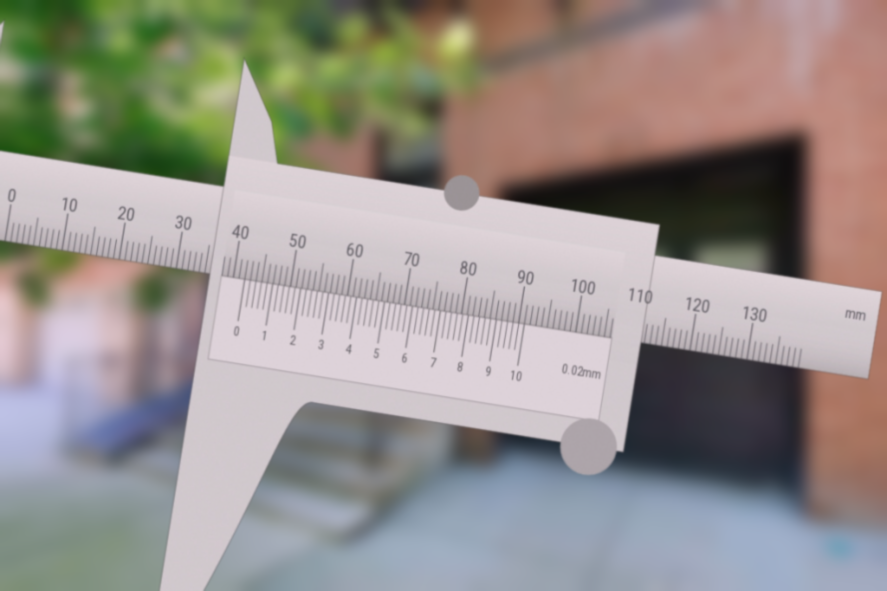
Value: 42.0 mm
